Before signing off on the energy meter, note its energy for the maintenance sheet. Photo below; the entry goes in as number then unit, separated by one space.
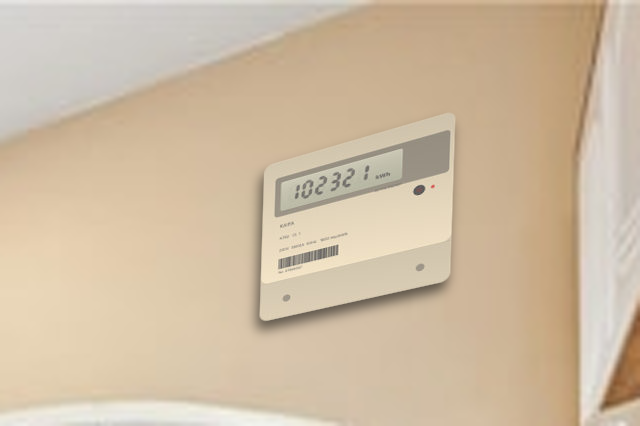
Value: 102321 kWh
